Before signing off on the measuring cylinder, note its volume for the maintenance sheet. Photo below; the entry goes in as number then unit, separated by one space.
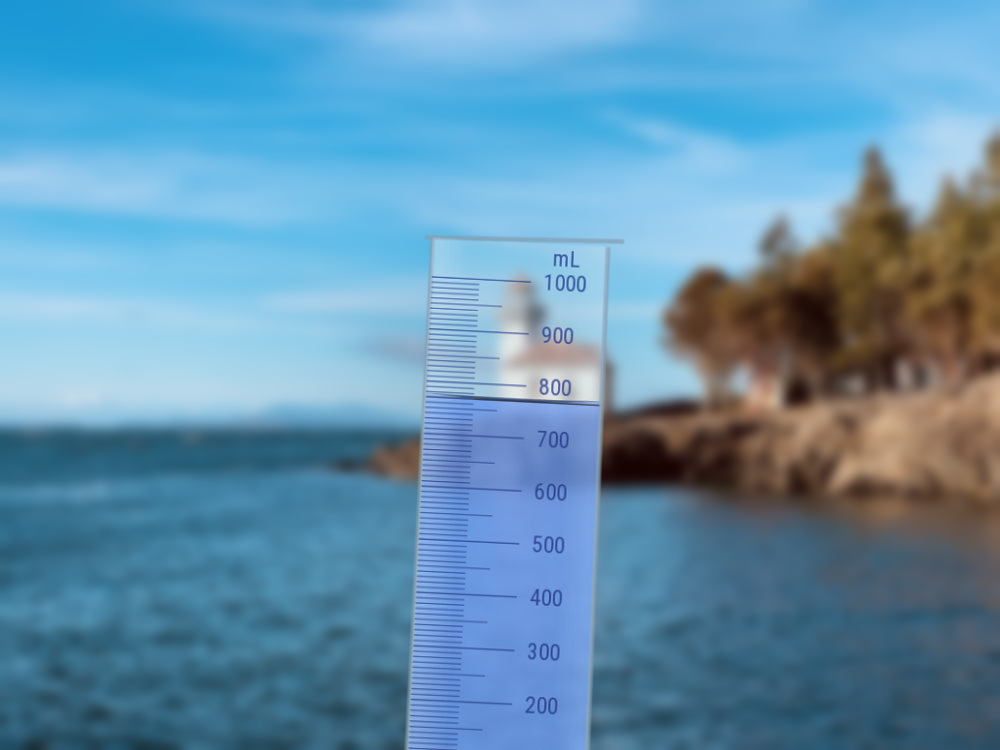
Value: 770 mL
